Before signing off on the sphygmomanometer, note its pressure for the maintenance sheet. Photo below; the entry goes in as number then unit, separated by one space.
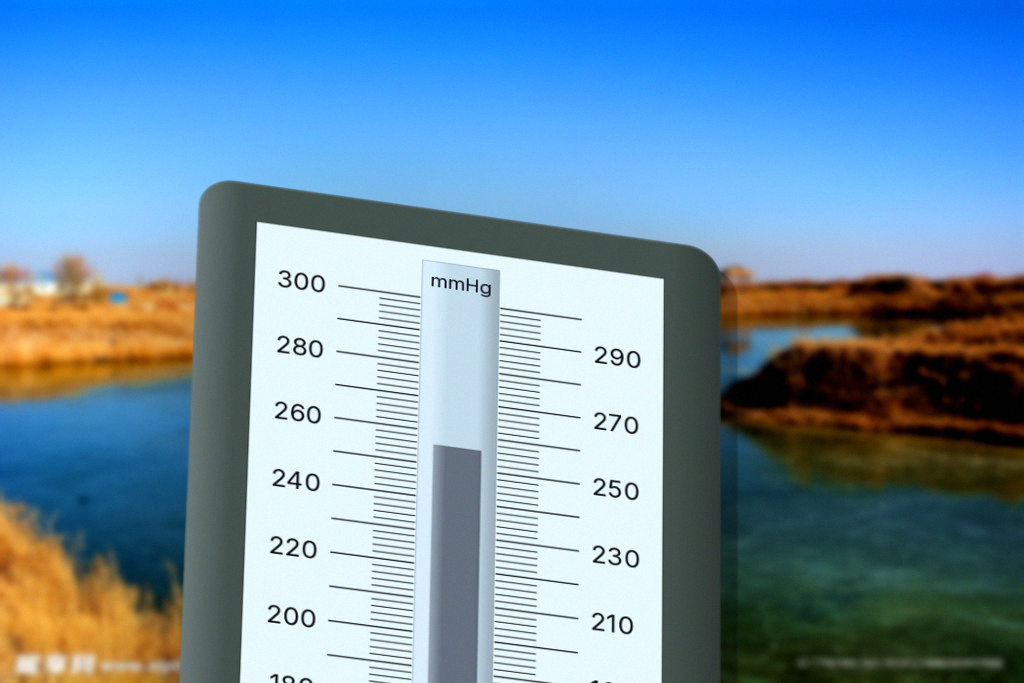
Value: 256 mmHg
